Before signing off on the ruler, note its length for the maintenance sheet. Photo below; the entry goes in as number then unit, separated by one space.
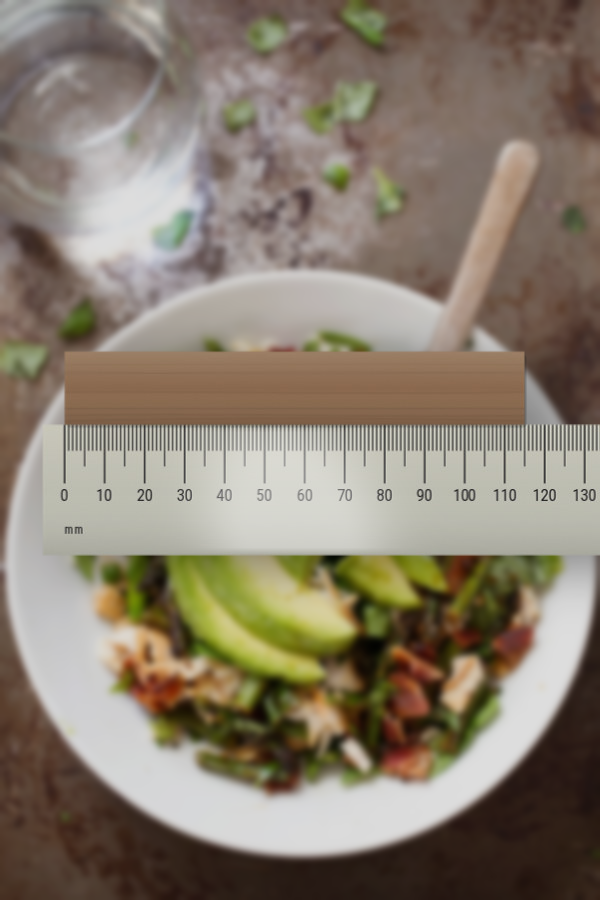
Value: 115 mm
